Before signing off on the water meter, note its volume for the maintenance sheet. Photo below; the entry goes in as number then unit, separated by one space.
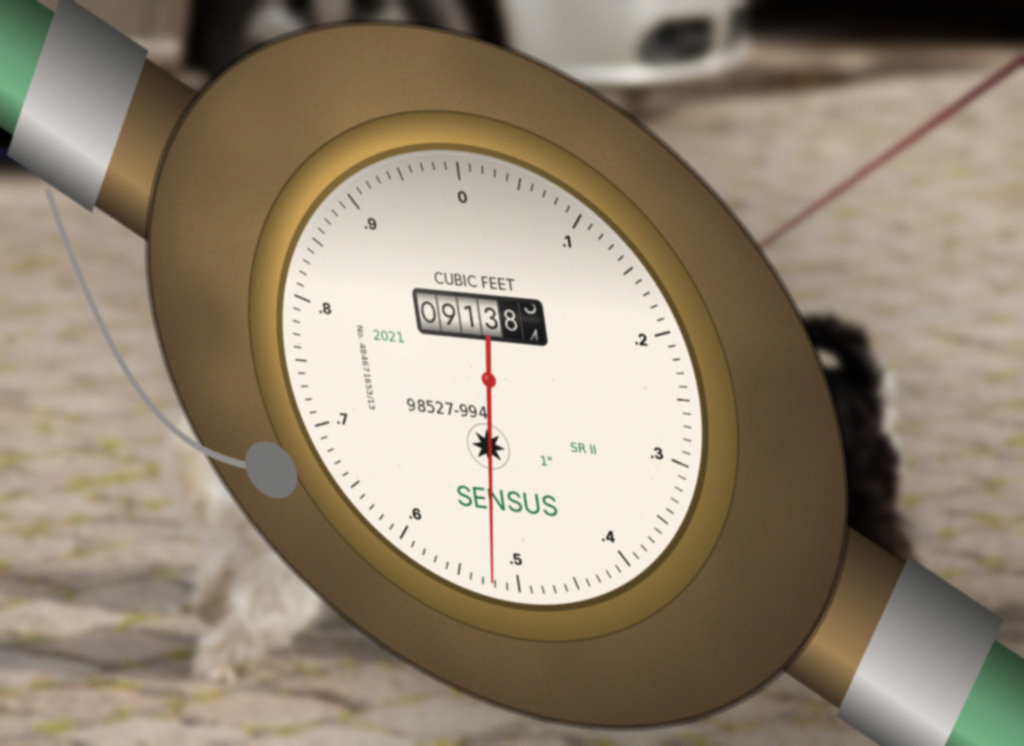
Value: 91383.52 ft³
